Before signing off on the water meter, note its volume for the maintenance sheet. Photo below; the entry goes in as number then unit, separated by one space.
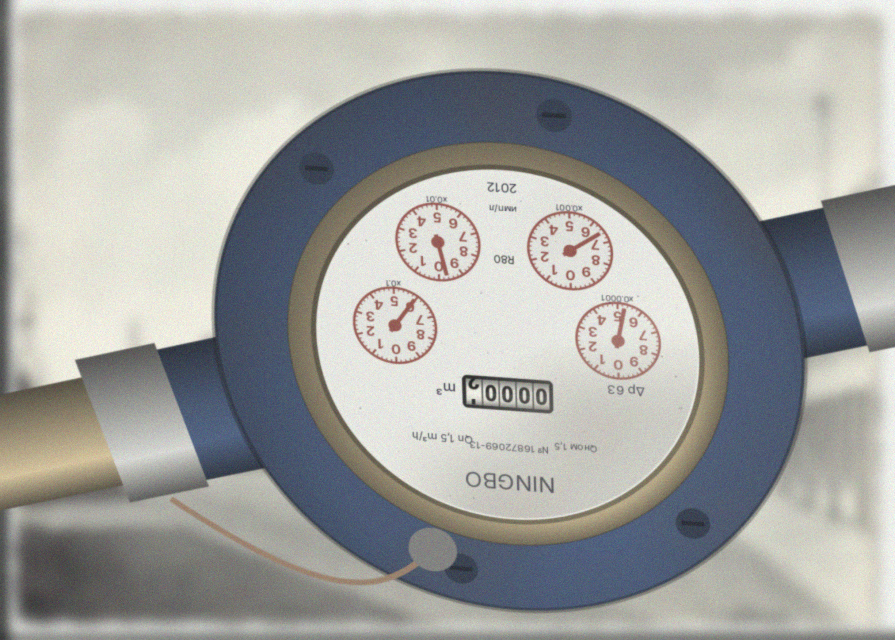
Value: 1.5965 m³
